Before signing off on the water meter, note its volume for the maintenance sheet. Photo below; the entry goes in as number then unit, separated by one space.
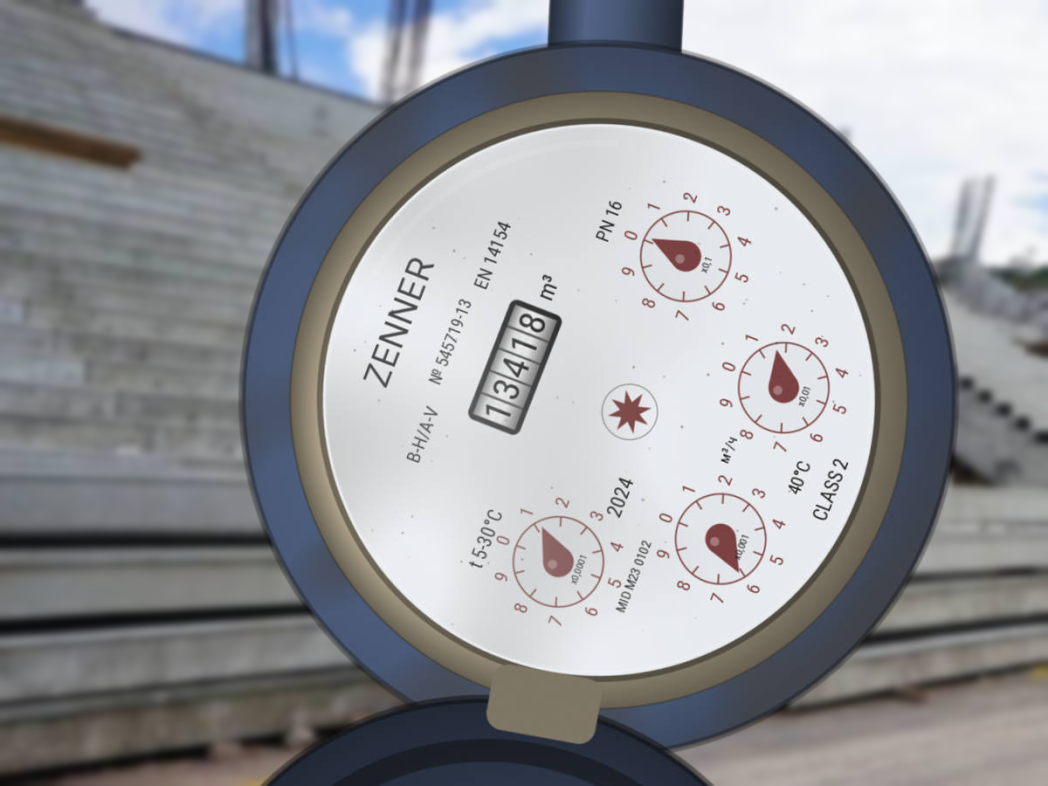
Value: 13418.0161 m³
